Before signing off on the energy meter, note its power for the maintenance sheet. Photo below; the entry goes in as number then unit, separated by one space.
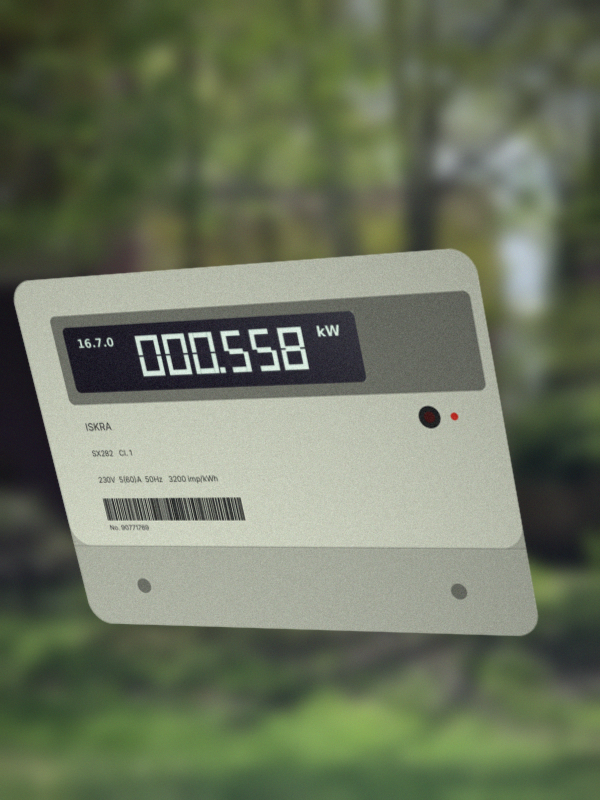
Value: 0.558 kW
